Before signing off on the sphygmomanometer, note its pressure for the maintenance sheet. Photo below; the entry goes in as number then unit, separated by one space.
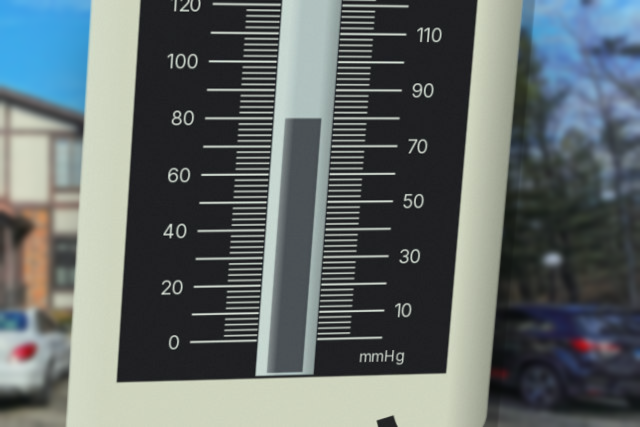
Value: 80 mmHg
